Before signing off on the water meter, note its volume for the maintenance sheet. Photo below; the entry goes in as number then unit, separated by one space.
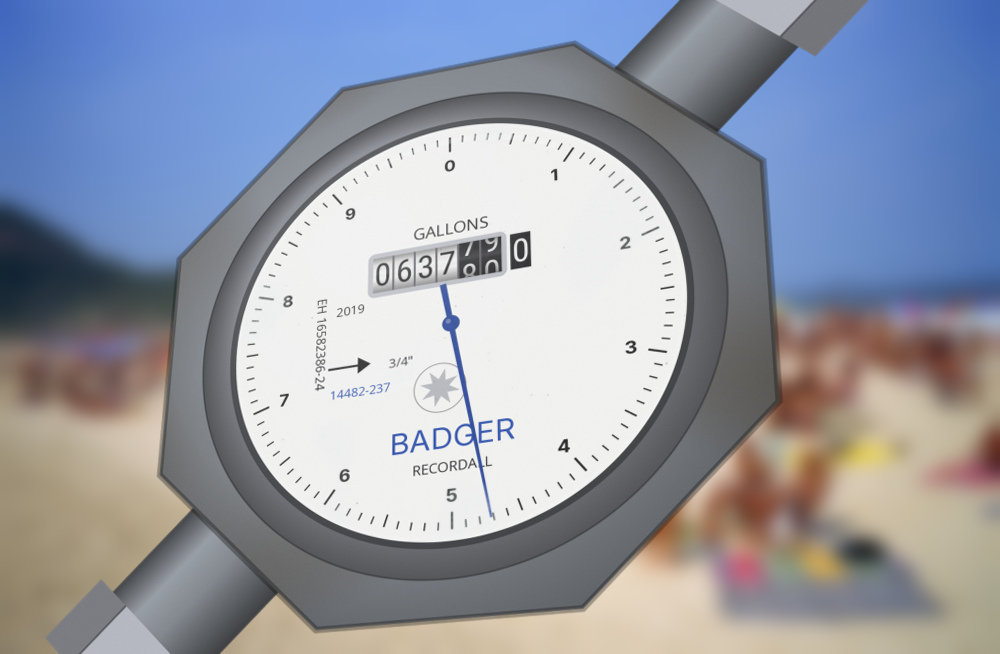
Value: 637794.7 gal
